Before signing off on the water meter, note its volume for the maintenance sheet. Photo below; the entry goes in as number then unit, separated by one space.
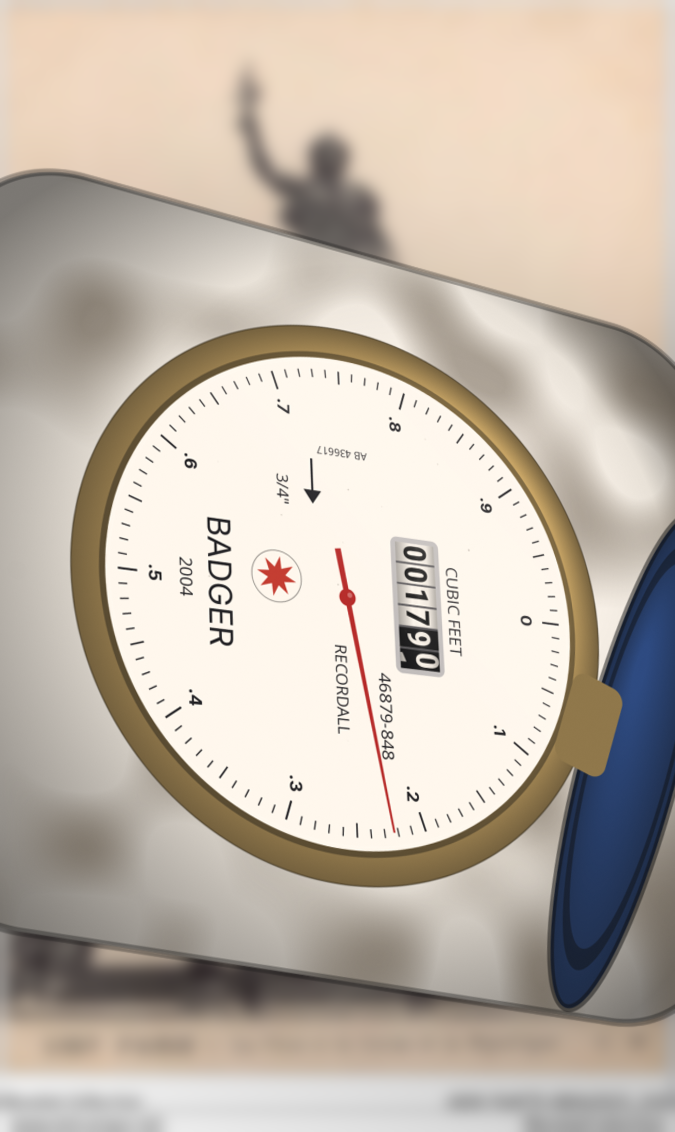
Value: 1790.22 ft³
